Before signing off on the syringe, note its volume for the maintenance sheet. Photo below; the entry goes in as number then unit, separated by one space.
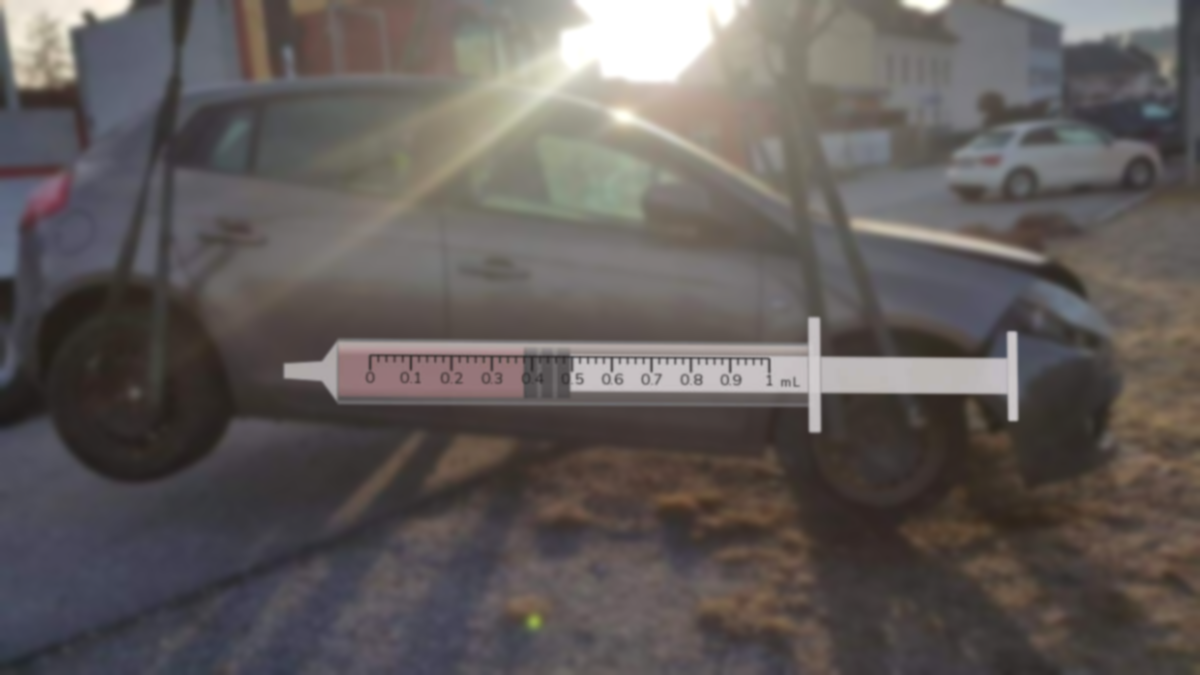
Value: 0.38 mL
